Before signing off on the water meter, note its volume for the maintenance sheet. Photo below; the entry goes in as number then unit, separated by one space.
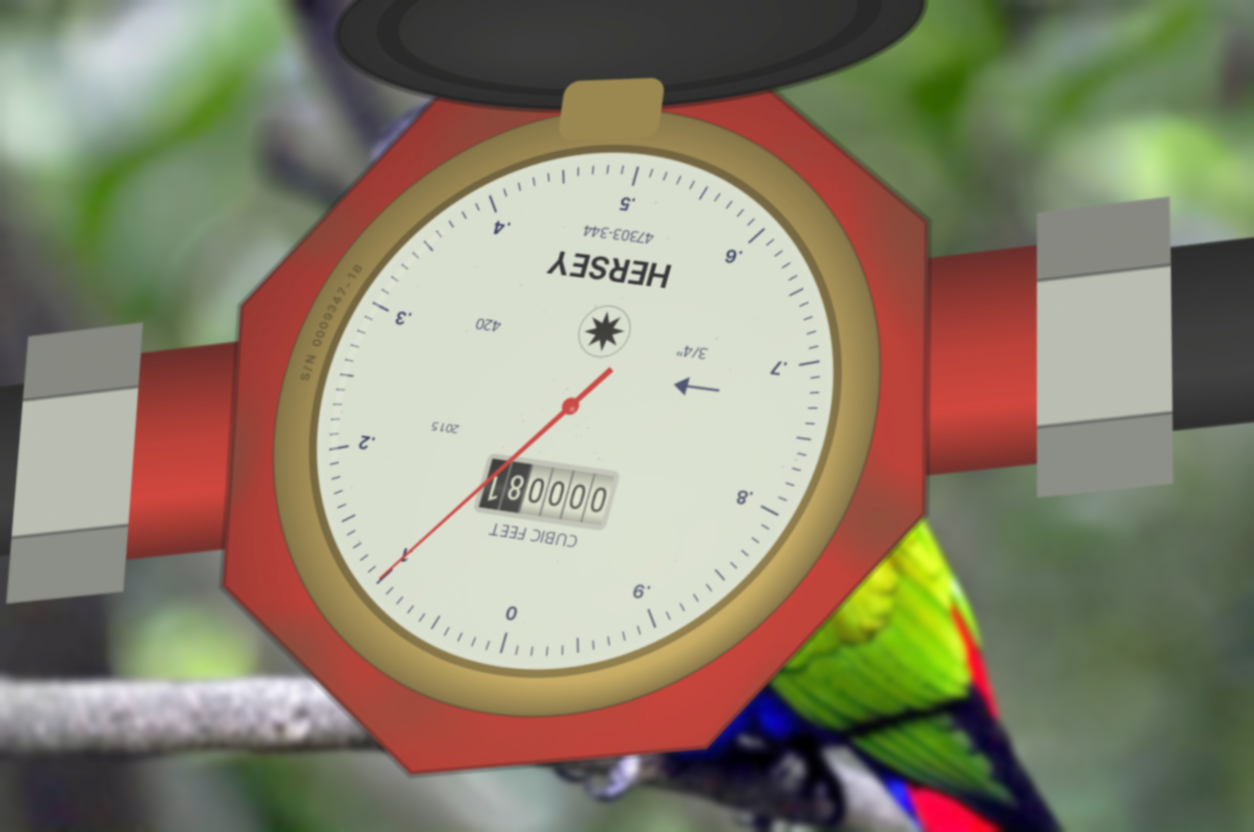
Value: 81.10 ft³
